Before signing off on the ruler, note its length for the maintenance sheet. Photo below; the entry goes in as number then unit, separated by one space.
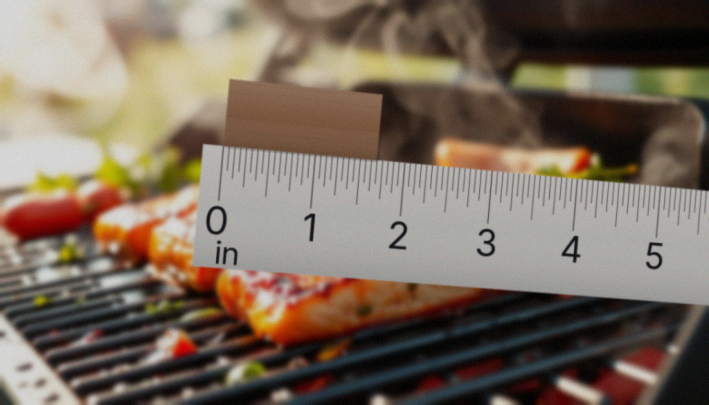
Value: 1.6875 in
